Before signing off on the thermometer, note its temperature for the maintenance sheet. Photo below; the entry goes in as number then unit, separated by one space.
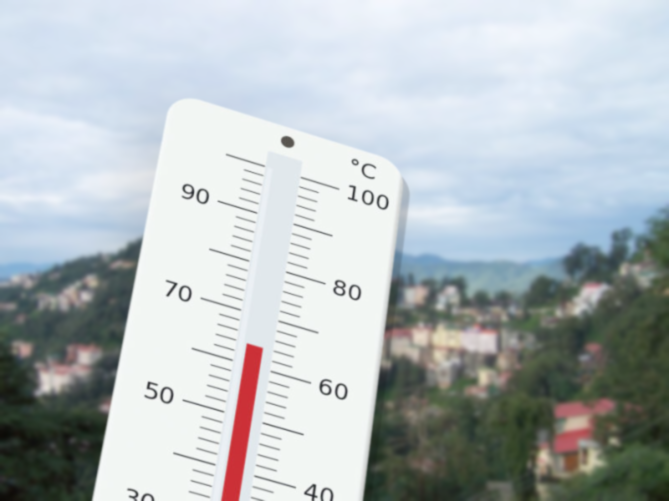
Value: 64 °C
